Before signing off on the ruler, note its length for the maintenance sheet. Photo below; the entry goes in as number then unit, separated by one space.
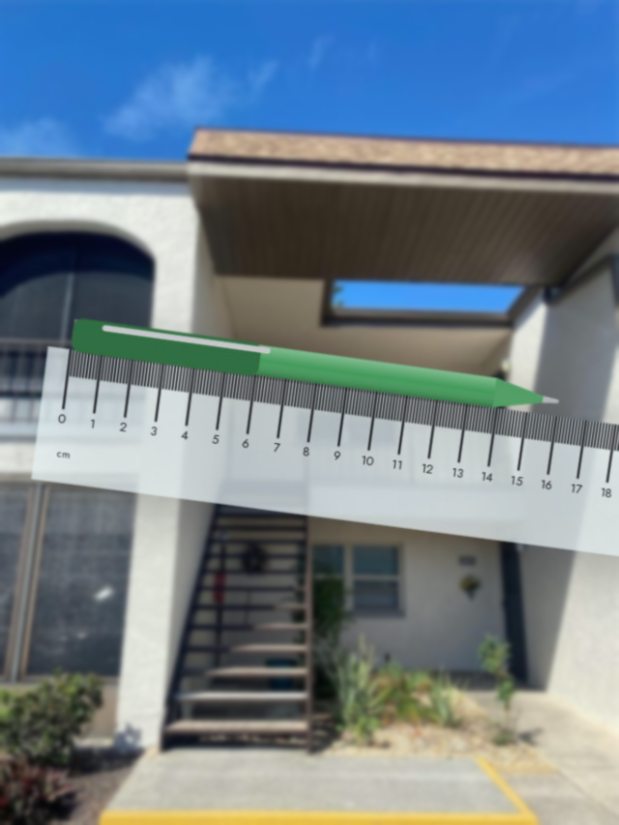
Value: 16 cm
